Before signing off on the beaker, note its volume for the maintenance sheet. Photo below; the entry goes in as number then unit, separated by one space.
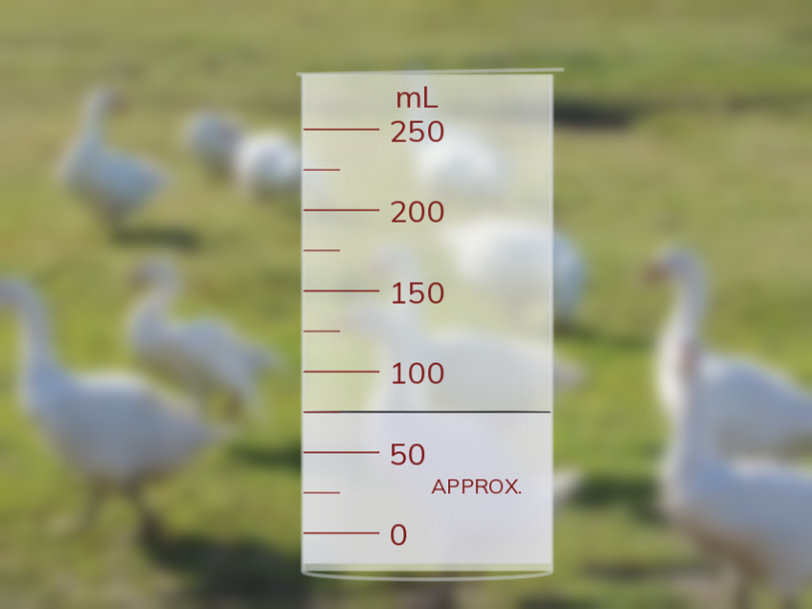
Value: 75 mL
